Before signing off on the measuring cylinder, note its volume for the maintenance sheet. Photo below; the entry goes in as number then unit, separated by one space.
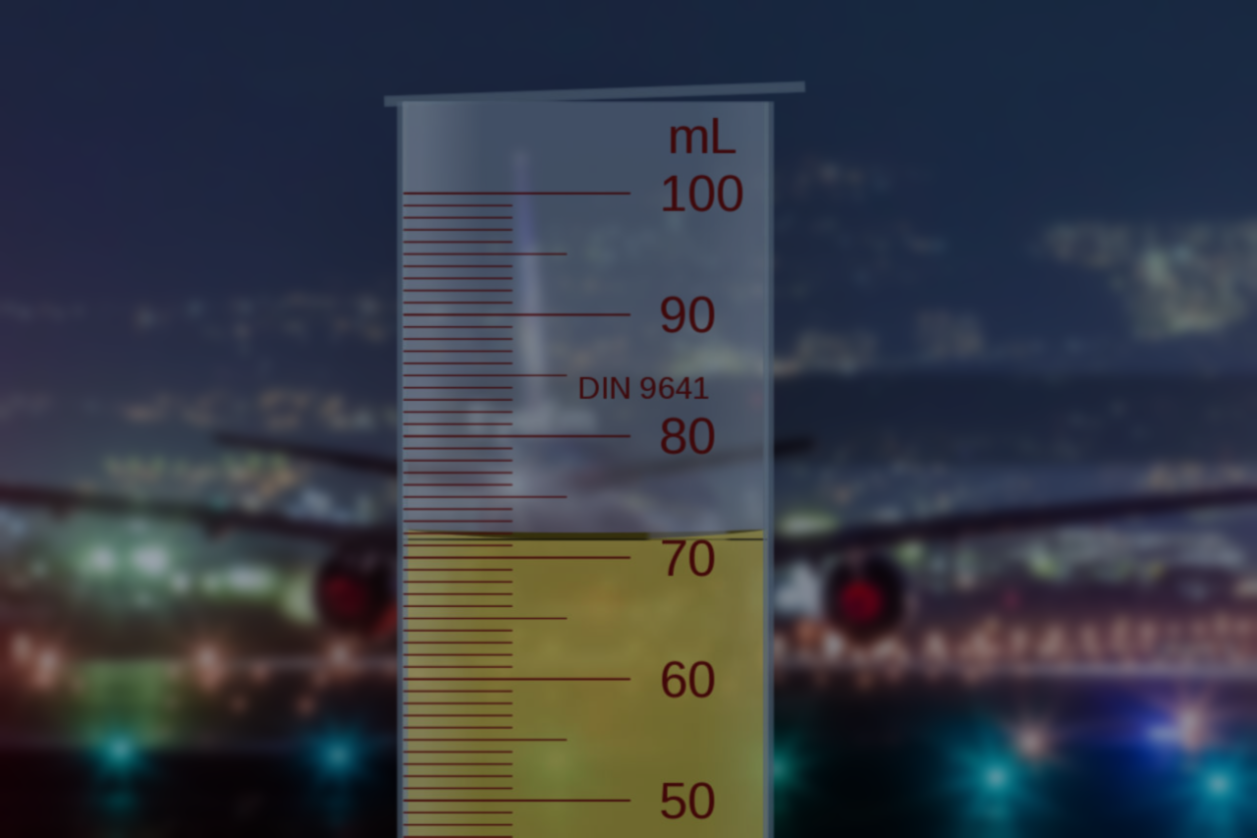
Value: 71.5 mL
